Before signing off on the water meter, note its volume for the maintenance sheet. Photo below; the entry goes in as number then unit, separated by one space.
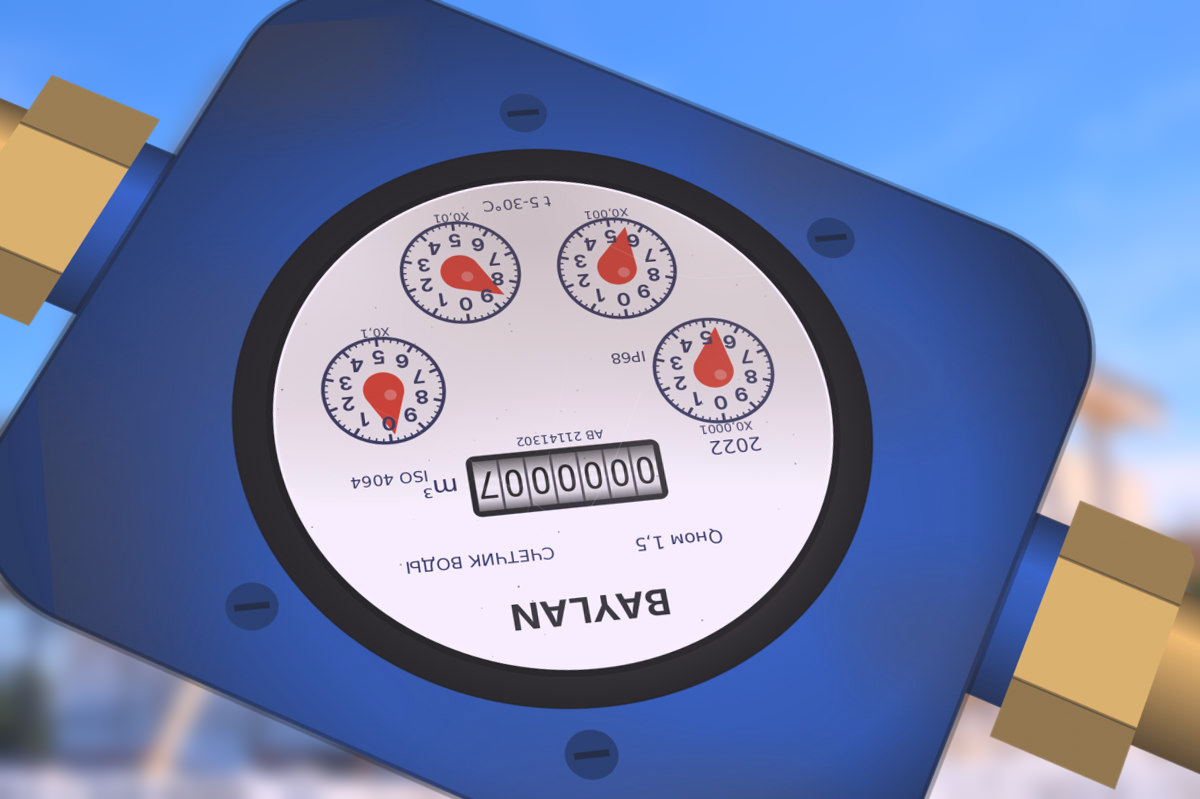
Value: 6.9855 m³
